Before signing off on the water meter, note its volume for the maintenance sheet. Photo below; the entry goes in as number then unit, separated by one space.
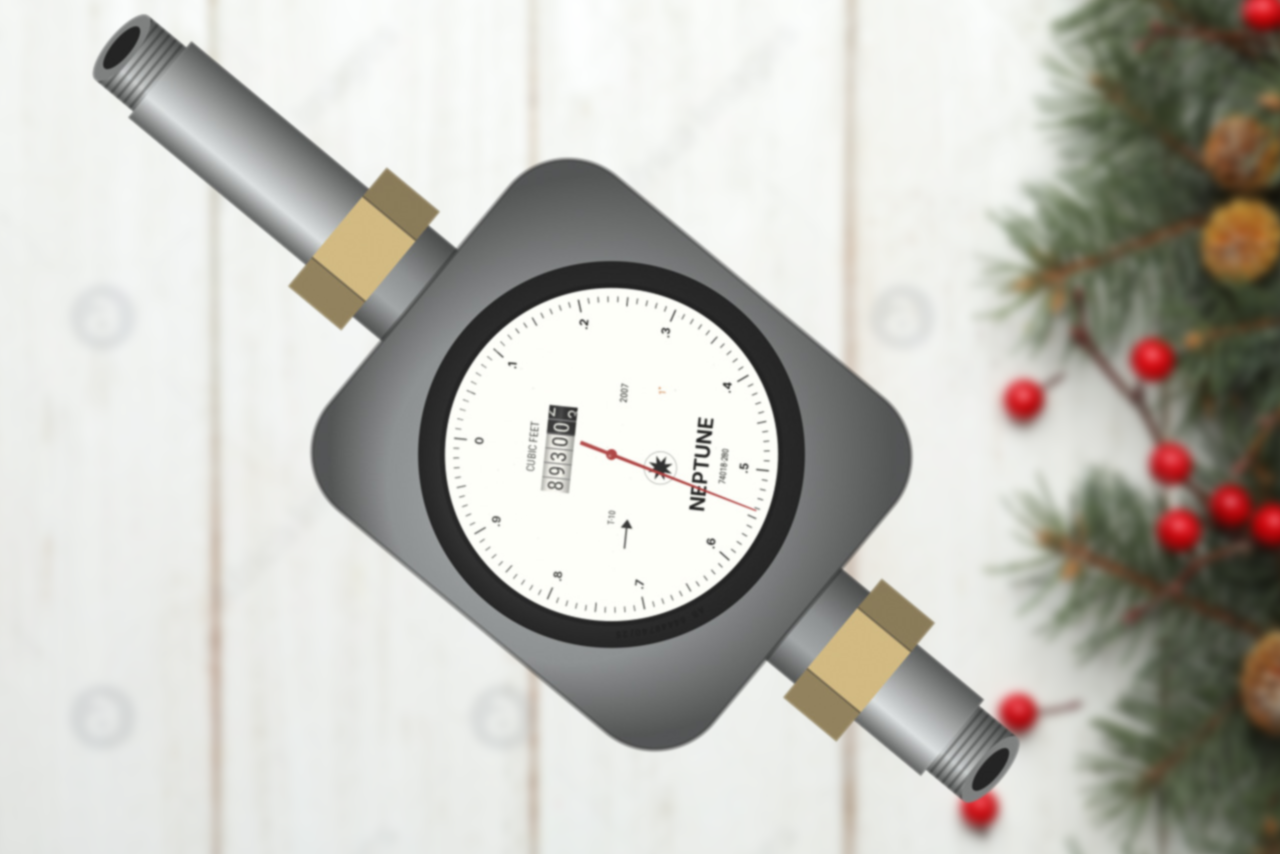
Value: 893002.54 ft³
